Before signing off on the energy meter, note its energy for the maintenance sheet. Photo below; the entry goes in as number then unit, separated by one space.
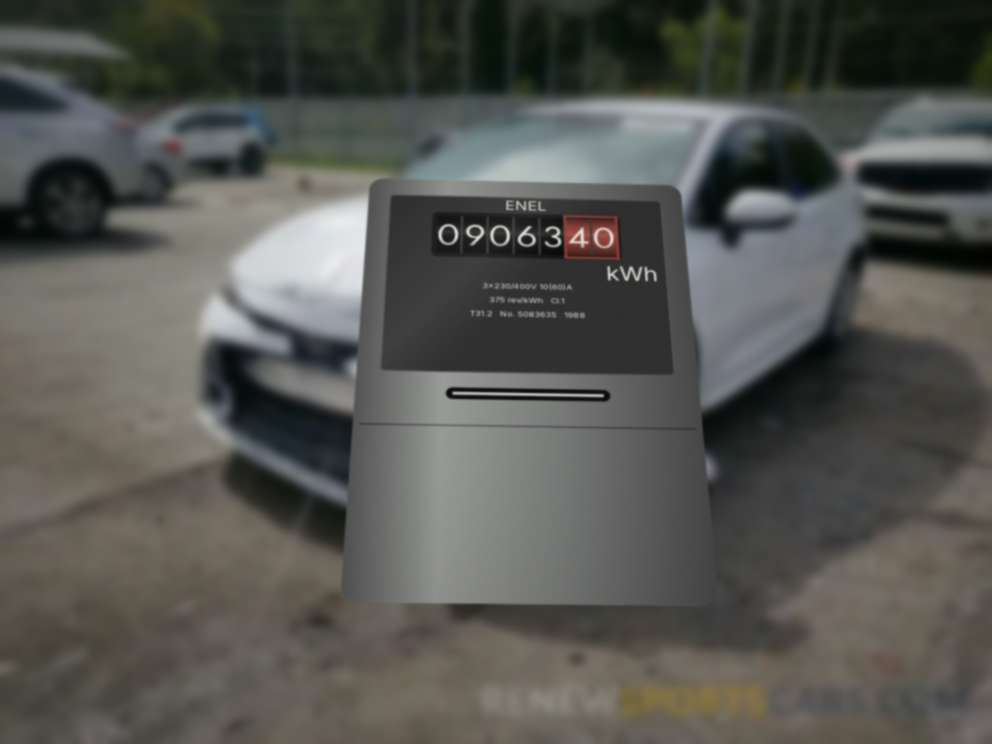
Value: 9063.40 kWh
